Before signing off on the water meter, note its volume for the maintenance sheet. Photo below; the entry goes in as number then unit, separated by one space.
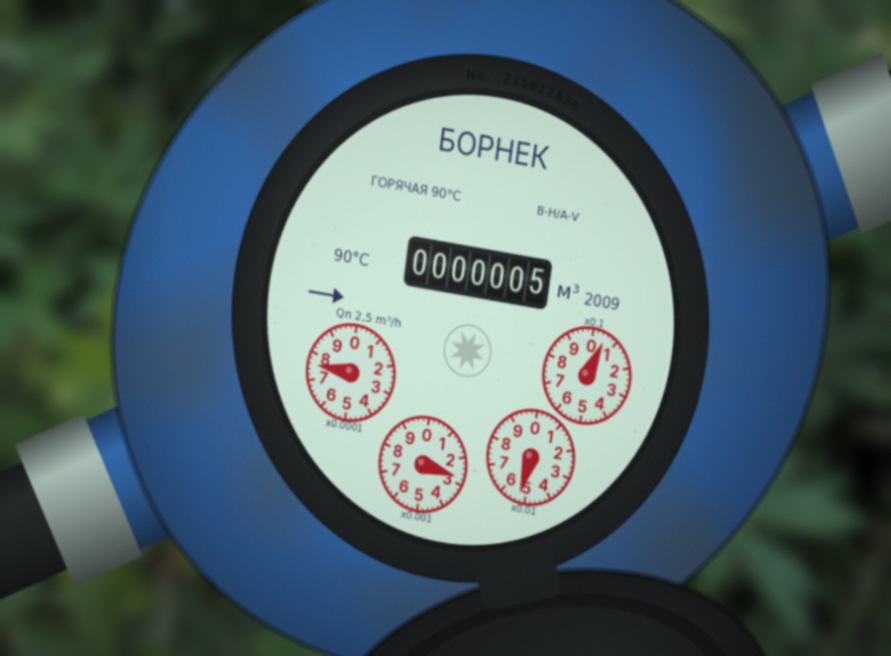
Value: 5.0527 m³
